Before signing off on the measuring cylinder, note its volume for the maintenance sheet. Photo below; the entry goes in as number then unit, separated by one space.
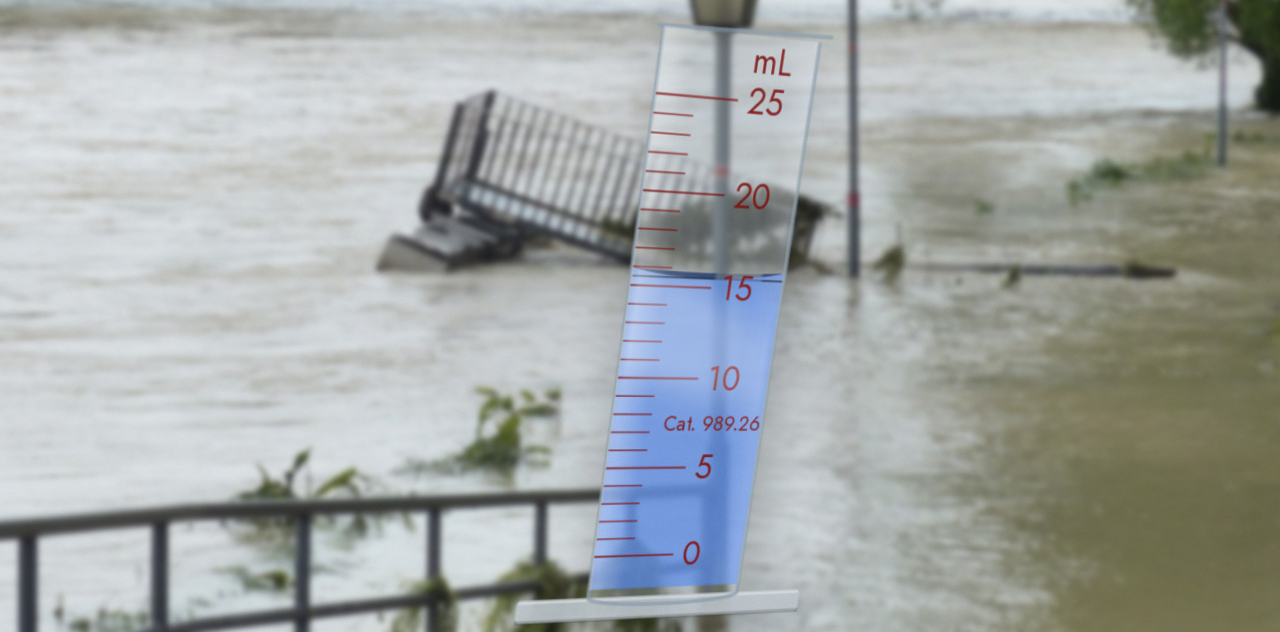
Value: 15.5 mL
